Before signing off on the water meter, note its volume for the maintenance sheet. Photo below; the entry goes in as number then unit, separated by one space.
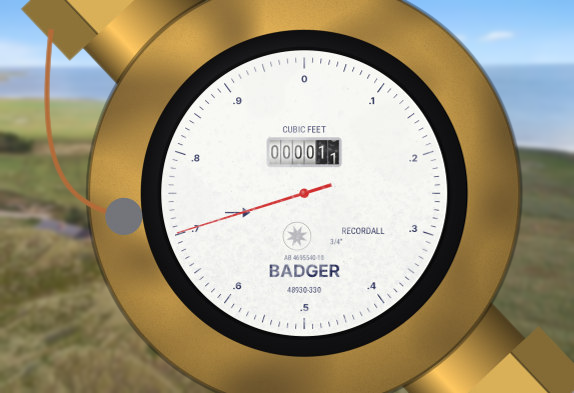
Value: 10.70 ft³
